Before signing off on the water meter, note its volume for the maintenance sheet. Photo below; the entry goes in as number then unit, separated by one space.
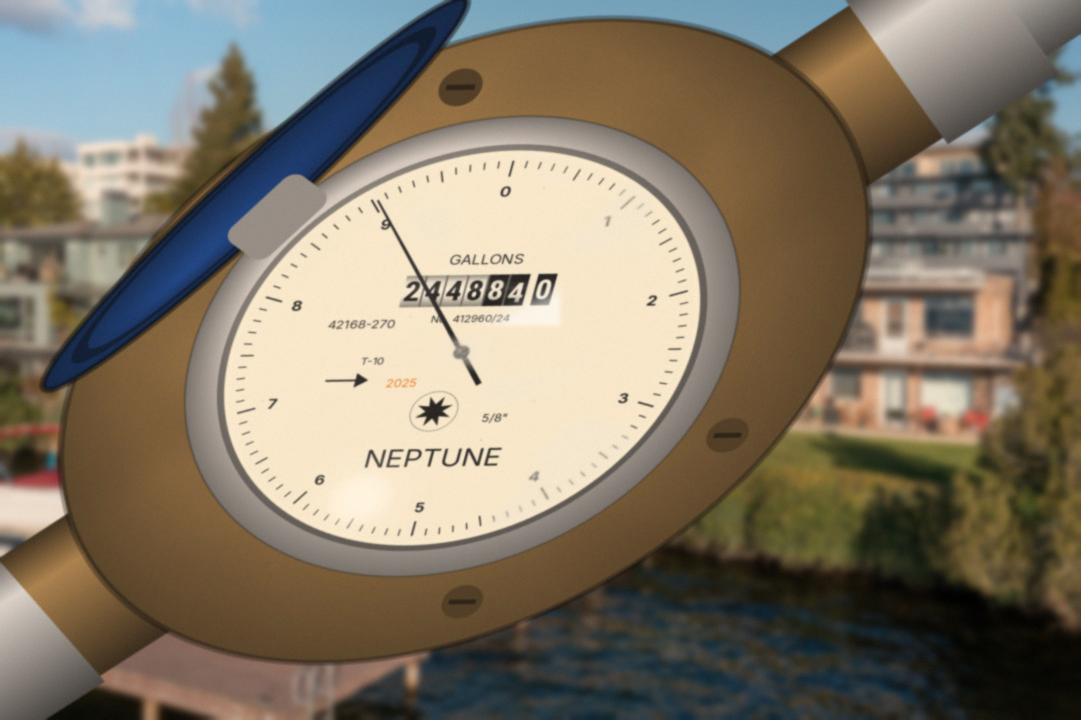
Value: 2448839.0 gal
